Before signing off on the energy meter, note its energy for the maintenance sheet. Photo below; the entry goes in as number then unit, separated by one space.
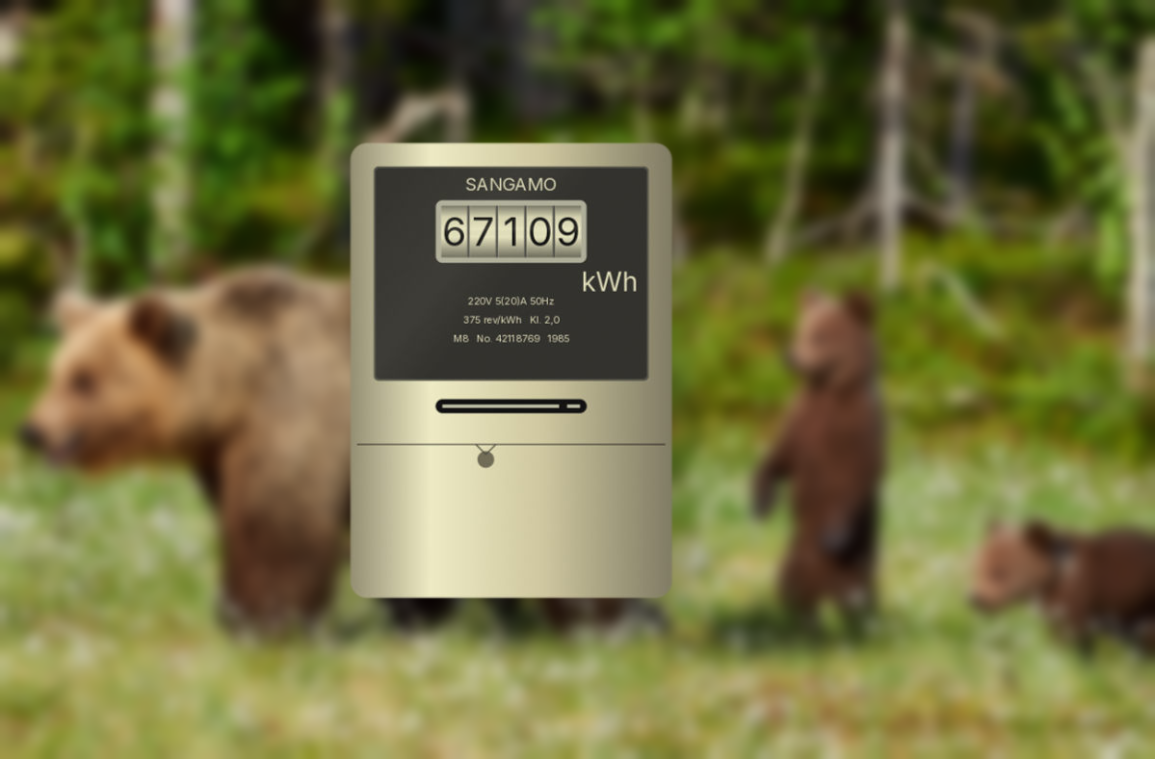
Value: 67109 kWh
